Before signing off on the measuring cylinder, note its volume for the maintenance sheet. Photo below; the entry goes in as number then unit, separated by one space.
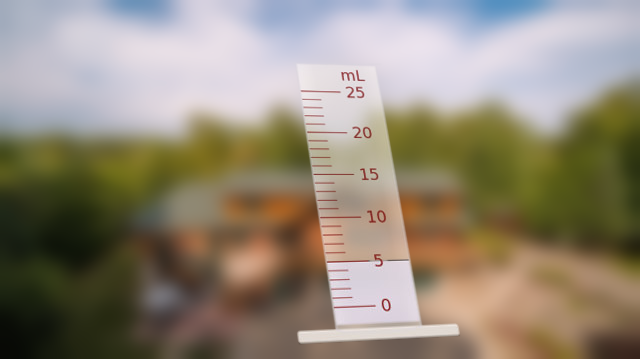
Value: 5 mL
